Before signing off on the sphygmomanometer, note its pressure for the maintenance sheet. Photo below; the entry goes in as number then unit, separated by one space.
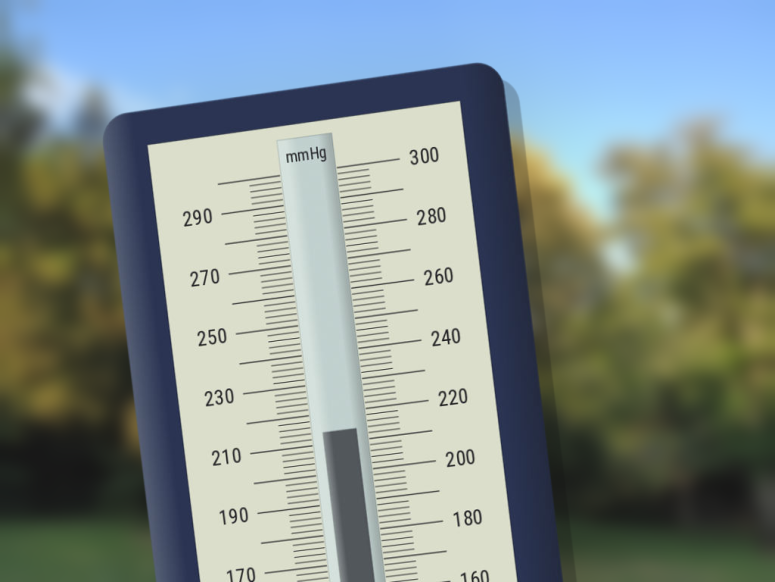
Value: 214 mmHg
